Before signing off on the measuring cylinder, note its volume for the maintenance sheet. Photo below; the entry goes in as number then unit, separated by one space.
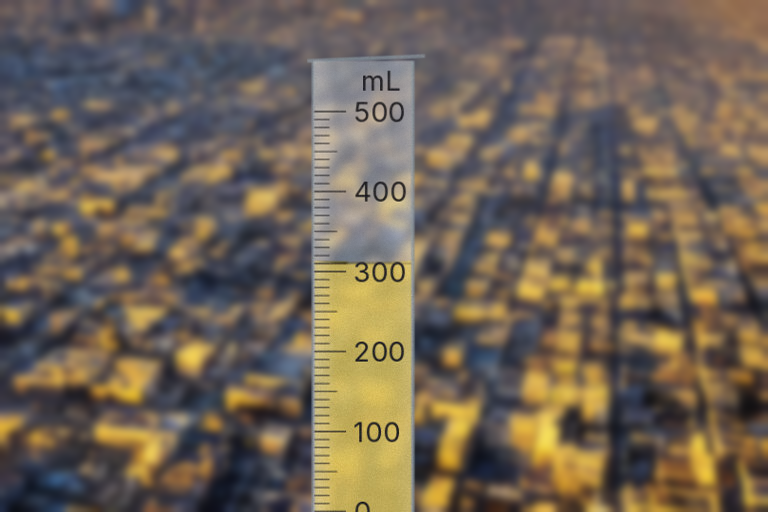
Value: 310 mL
